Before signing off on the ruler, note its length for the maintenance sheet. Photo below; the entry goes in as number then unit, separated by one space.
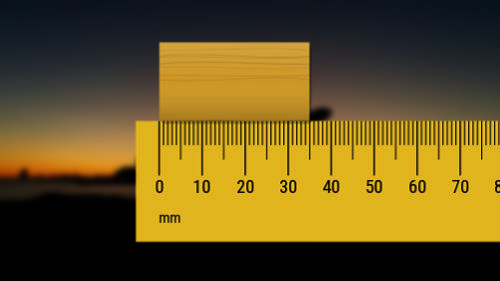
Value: 35 mm
